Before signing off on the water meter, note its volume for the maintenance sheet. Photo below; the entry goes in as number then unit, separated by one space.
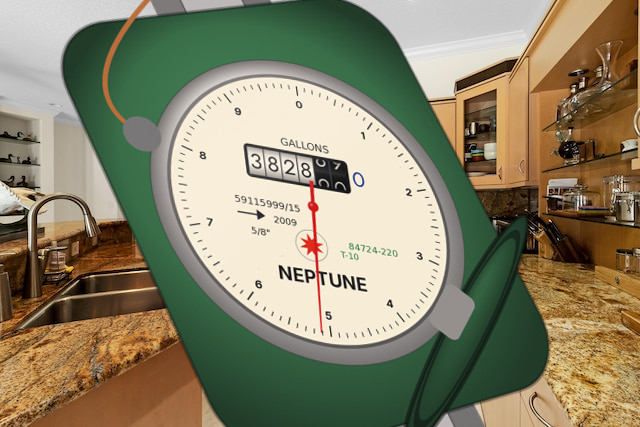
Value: 3828895.1 gal
